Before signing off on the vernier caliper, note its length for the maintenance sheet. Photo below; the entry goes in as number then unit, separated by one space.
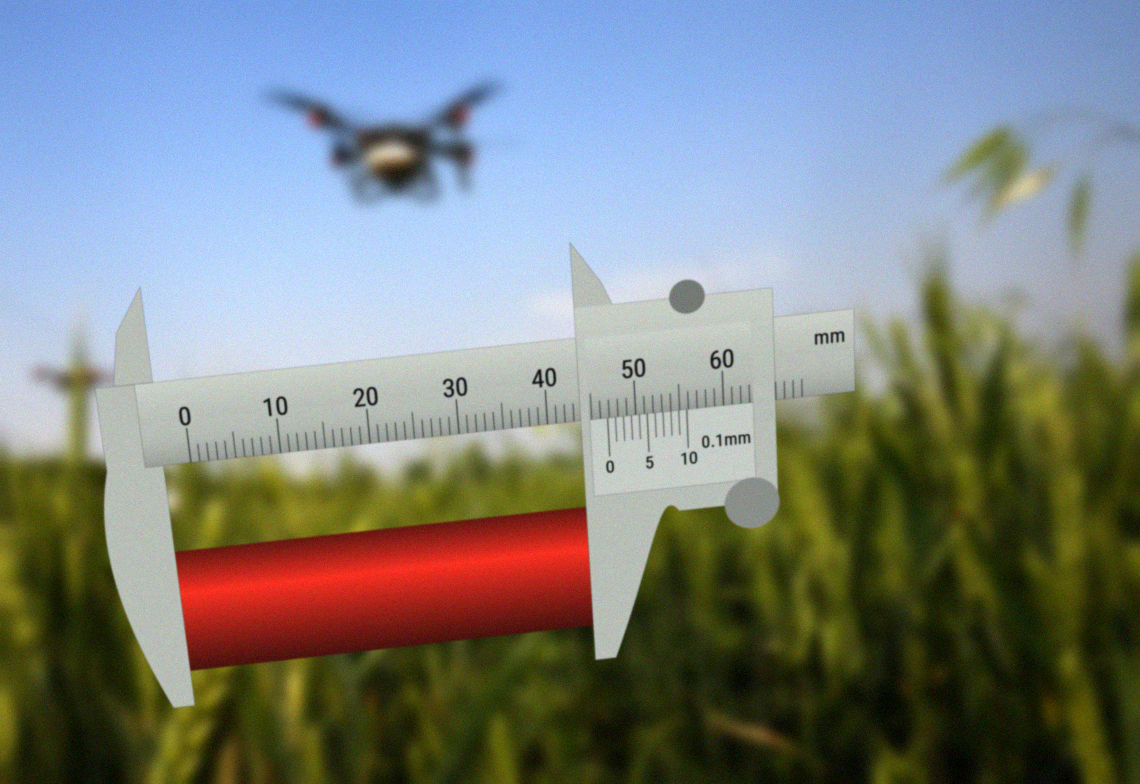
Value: 46.8 mm
